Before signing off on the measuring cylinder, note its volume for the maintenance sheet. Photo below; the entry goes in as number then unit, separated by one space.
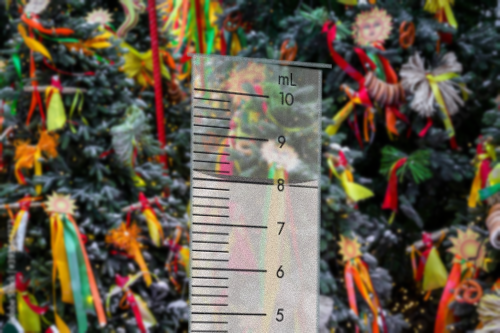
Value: 8 mL
